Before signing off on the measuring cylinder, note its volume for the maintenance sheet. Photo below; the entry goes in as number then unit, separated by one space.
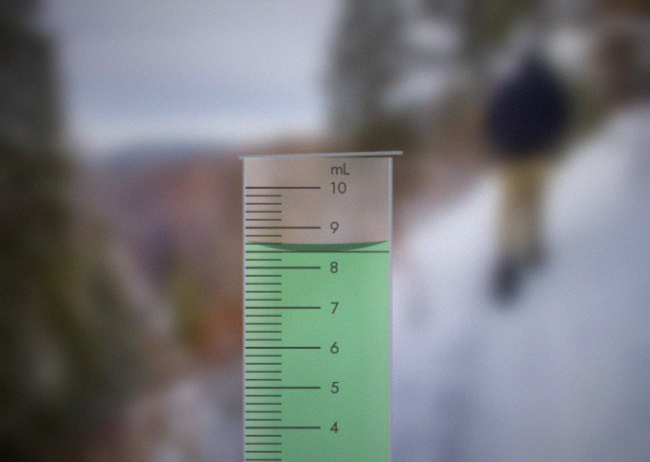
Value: 8.4 mL
